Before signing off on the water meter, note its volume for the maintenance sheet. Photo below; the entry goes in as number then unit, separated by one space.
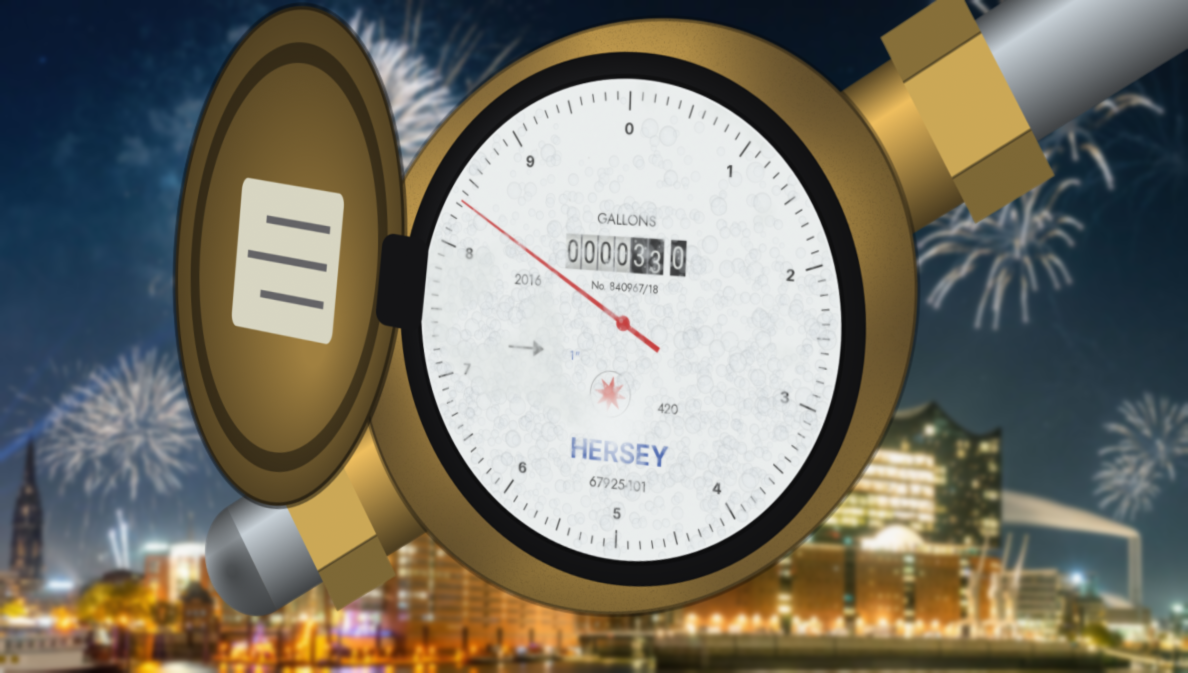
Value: 328.3 gal
